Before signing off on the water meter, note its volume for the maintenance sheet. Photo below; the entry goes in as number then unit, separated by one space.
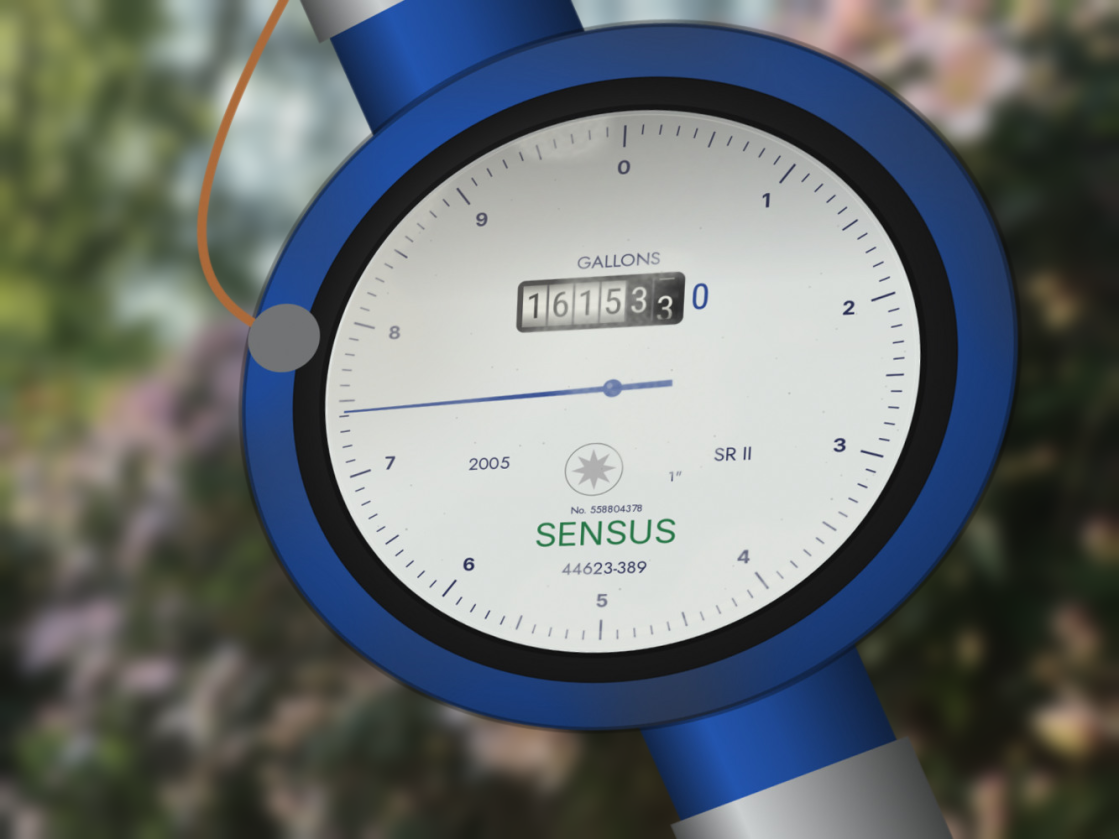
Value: 1615327.4 gal
